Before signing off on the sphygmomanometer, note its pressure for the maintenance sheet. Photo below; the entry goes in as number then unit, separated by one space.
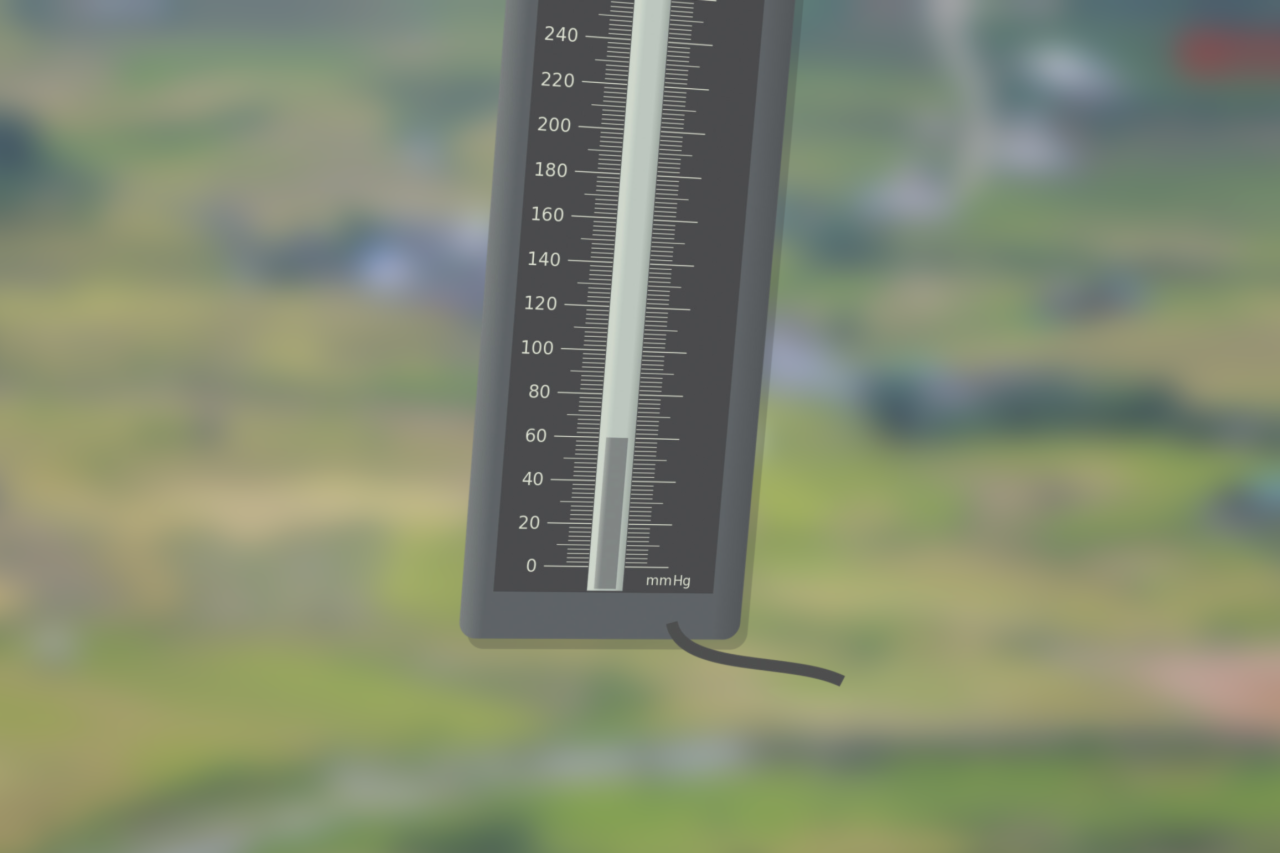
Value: 60 mmHg
